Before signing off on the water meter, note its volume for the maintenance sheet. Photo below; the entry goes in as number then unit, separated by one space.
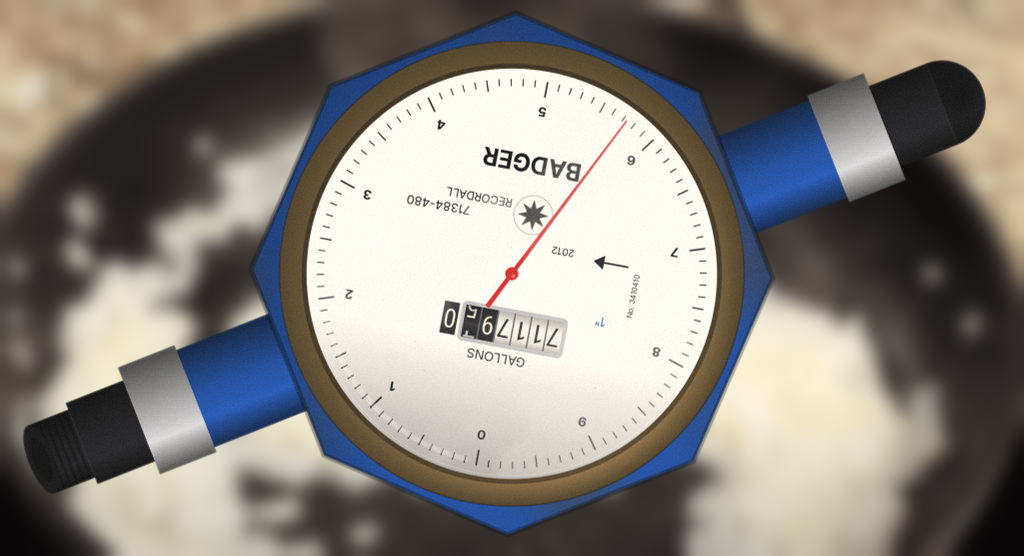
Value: 7117945.7 gal
